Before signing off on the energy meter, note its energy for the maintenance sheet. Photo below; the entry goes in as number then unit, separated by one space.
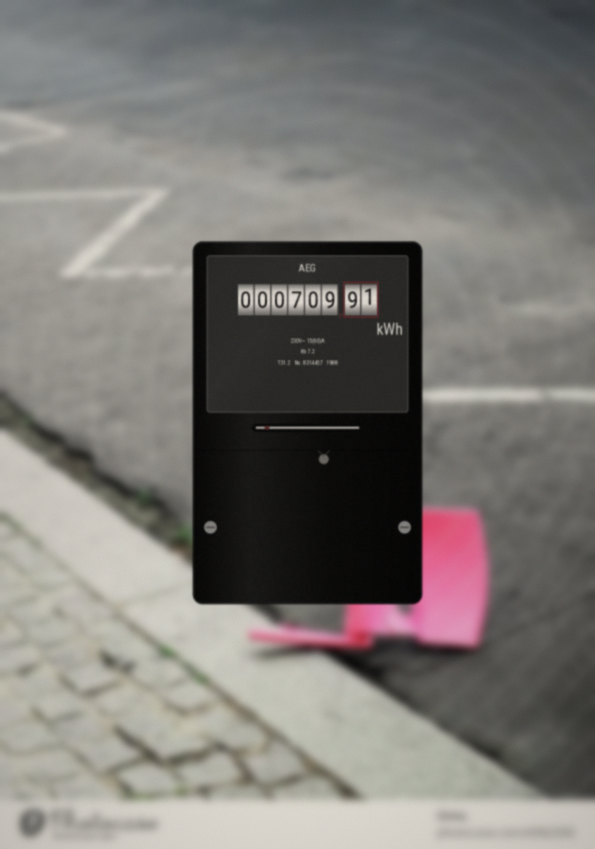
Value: 709.91 kWh
